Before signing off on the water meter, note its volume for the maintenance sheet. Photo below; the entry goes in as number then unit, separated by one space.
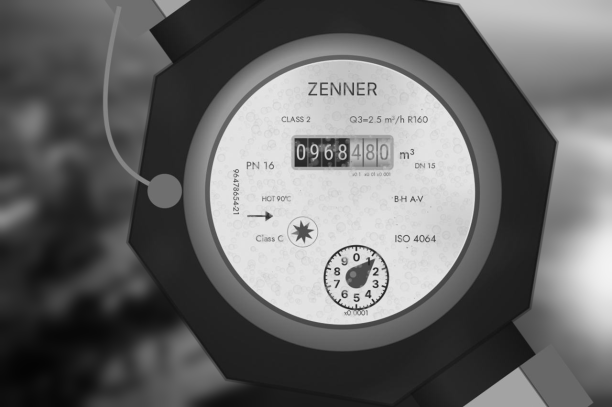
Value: 968.4801 m³
